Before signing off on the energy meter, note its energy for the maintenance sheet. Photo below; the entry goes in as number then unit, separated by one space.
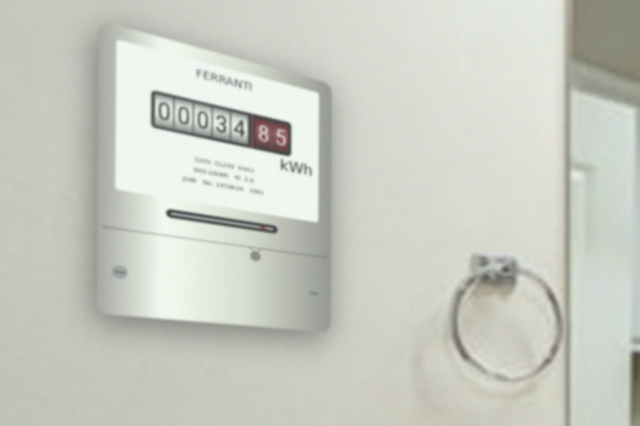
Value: 34.85 kWh
